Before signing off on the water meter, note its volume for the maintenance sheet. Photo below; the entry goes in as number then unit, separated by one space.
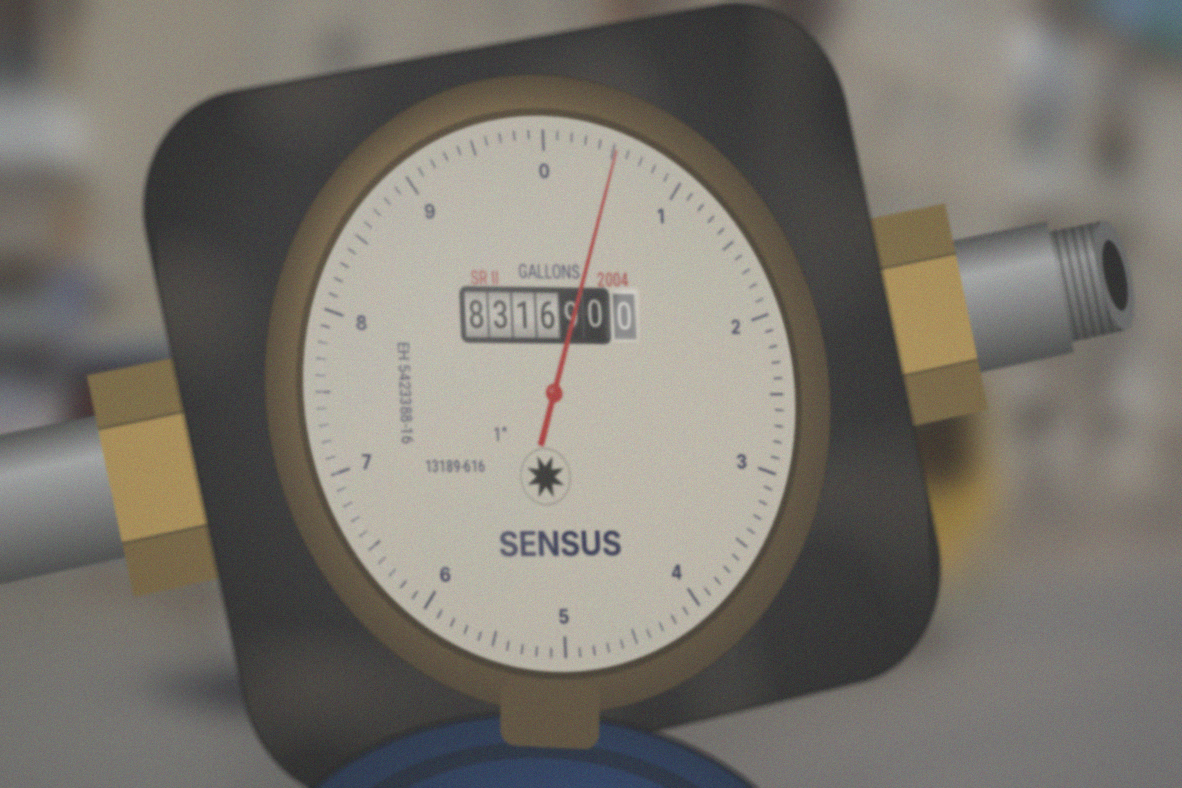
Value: 8316900.5 gal
